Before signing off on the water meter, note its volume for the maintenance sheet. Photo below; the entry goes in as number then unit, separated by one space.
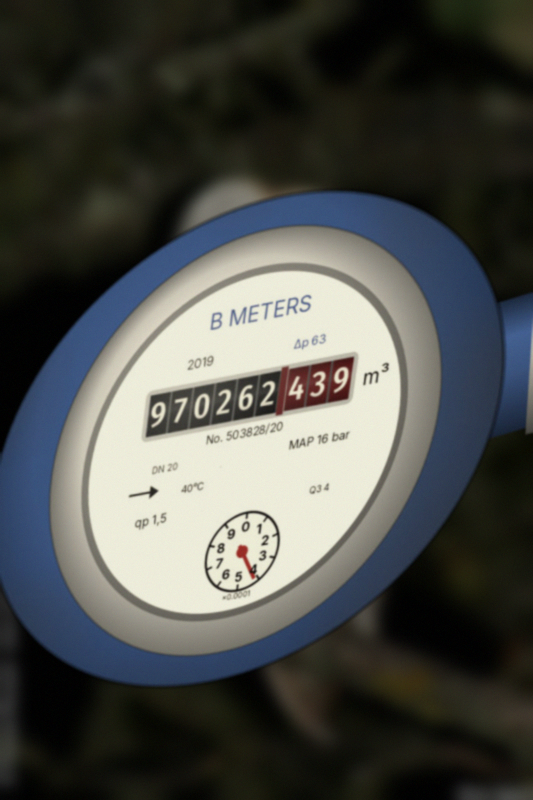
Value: 970262.4394 m³
